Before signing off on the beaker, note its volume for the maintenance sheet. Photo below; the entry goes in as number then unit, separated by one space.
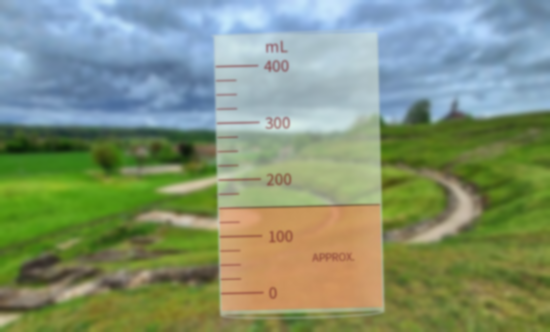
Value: 150 mL
